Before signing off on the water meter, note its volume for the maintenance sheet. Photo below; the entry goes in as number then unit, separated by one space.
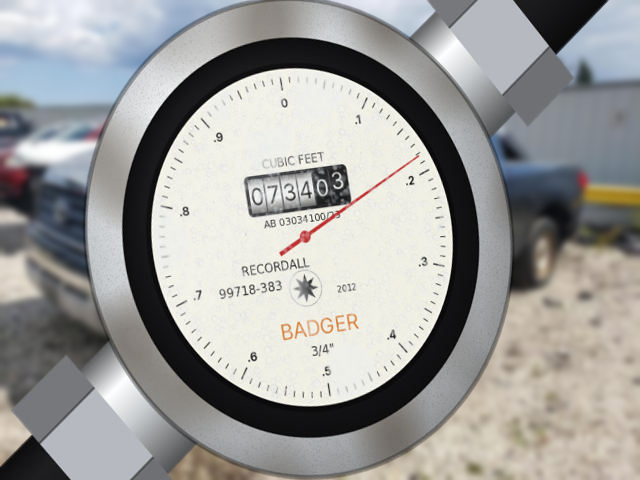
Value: 73403.18 ft³
